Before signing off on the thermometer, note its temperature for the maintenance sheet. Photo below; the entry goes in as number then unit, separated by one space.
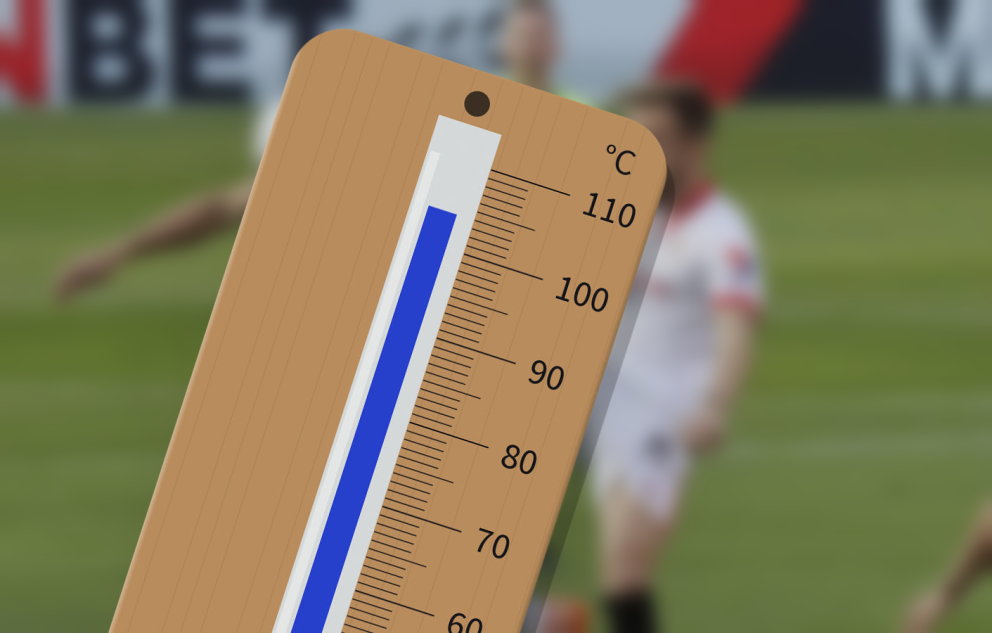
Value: 104 °C
